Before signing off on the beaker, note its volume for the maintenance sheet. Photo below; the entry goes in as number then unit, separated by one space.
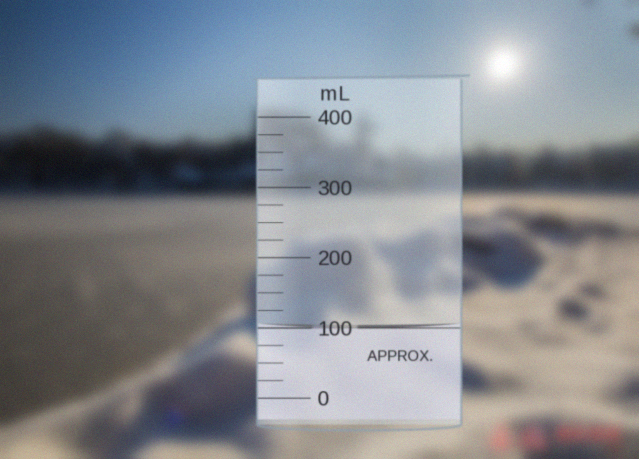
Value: 100 mL
